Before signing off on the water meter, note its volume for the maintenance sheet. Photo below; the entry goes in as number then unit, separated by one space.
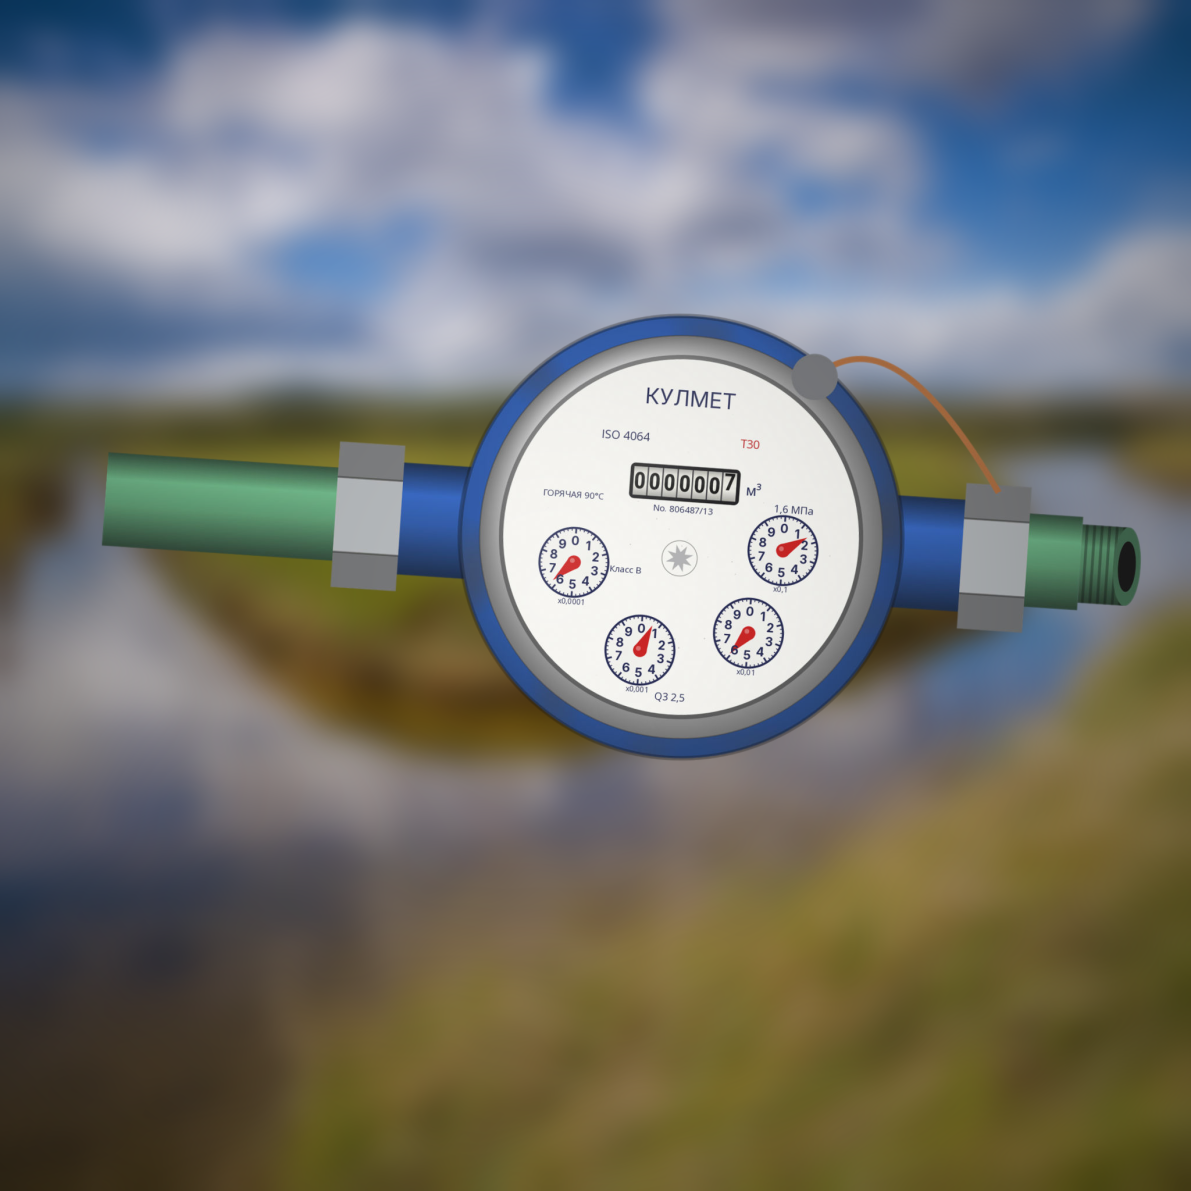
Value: 7.1606 m³
